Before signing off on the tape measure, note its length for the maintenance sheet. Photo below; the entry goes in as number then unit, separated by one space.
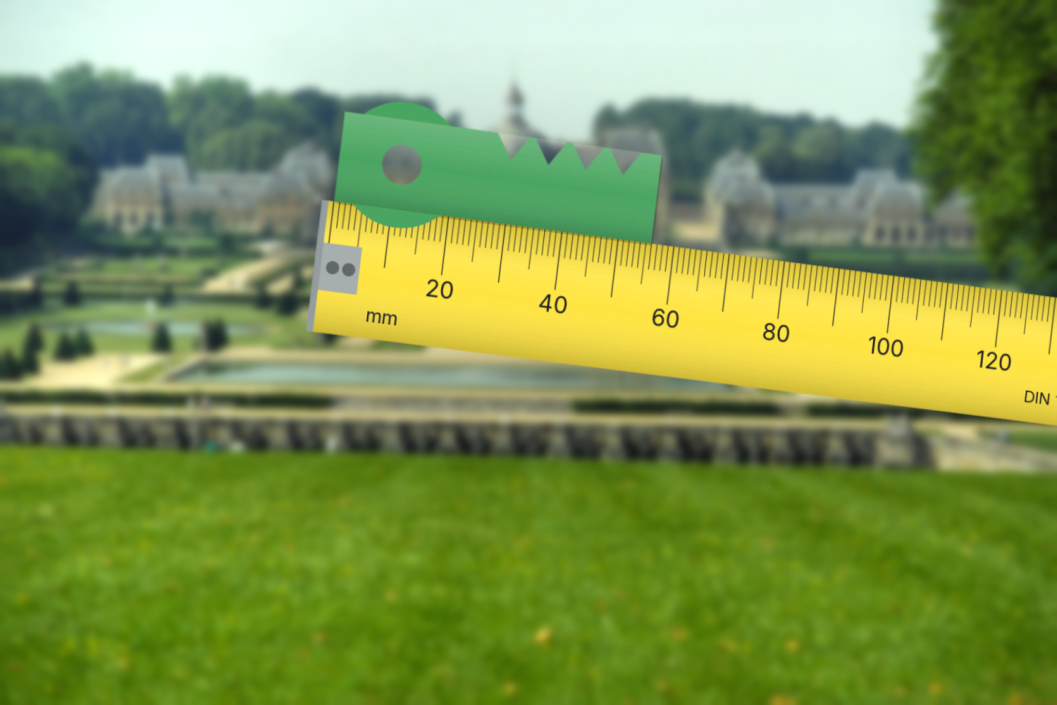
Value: 56 mm
